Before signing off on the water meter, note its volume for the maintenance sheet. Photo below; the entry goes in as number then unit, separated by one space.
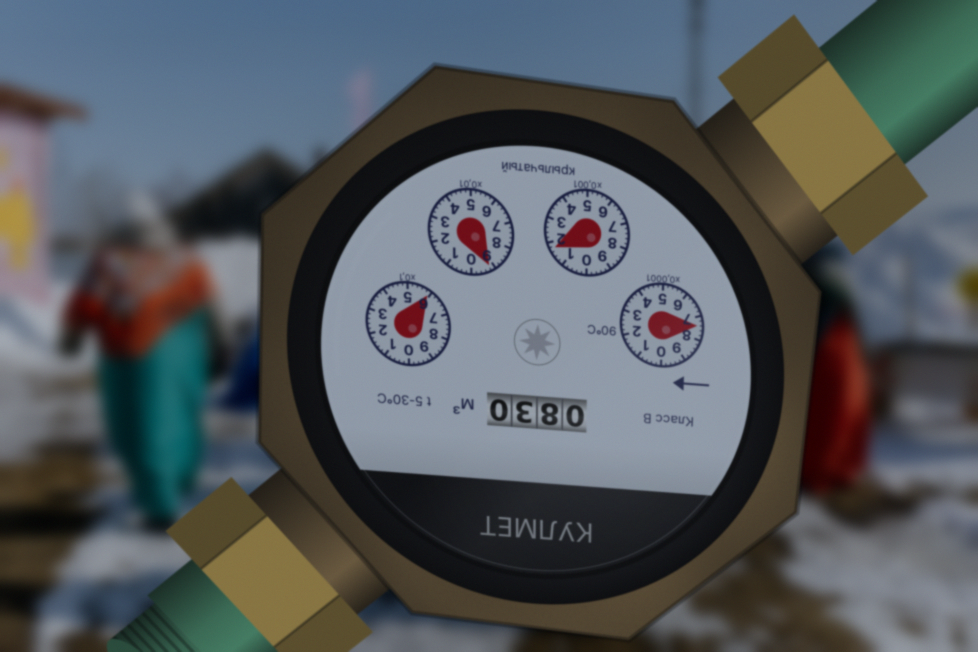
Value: 830.5917 m³
